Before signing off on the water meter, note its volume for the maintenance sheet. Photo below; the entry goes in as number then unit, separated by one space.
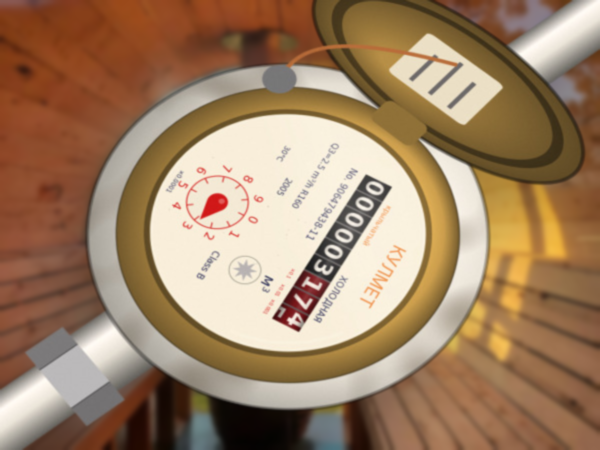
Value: 3.1742 m³
